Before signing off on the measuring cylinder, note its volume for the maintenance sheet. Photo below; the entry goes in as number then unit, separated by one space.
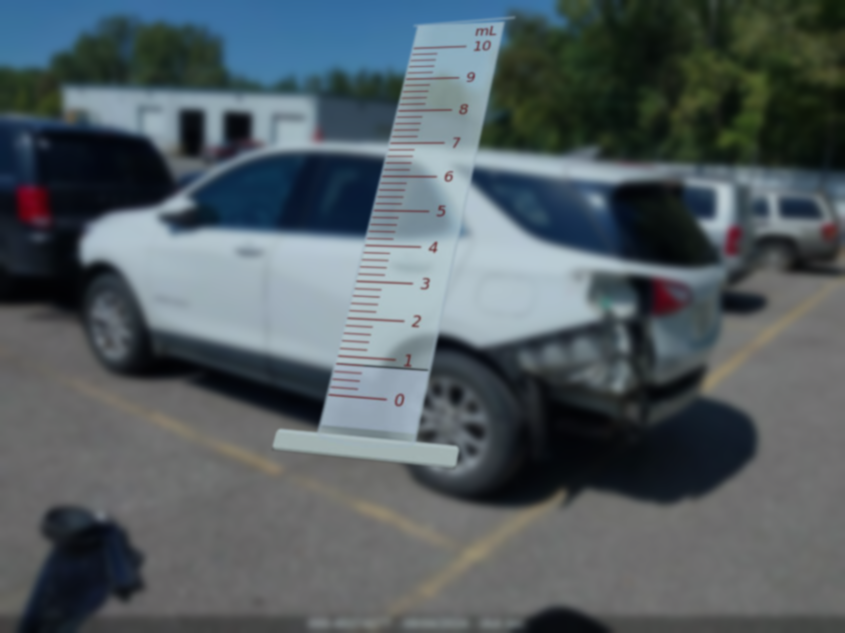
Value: 0.8 mL
